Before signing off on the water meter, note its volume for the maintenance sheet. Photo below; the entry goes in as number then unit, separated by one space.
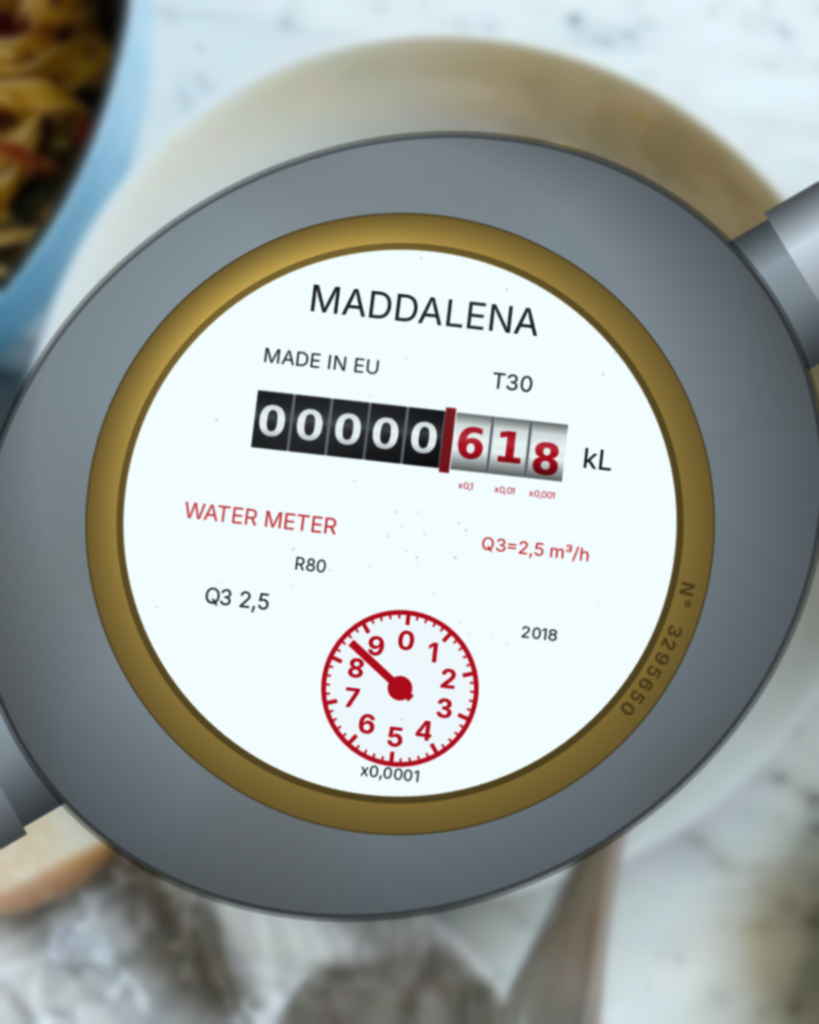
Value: 0.6178 kL
